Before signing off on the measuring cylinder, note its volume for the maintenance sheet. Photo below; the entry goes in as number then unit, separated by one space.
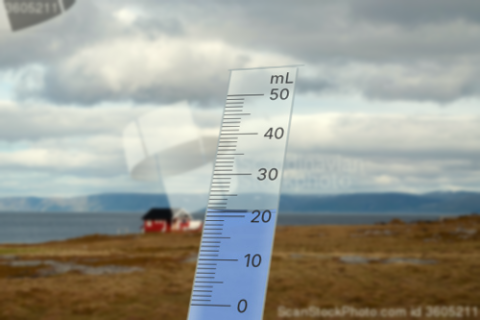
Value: 21 mL
